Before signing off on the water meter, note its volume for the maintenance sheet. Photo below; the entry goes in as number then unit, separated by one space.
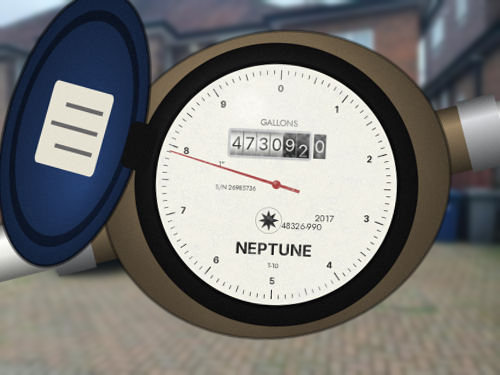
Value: 4730917.9 gal
